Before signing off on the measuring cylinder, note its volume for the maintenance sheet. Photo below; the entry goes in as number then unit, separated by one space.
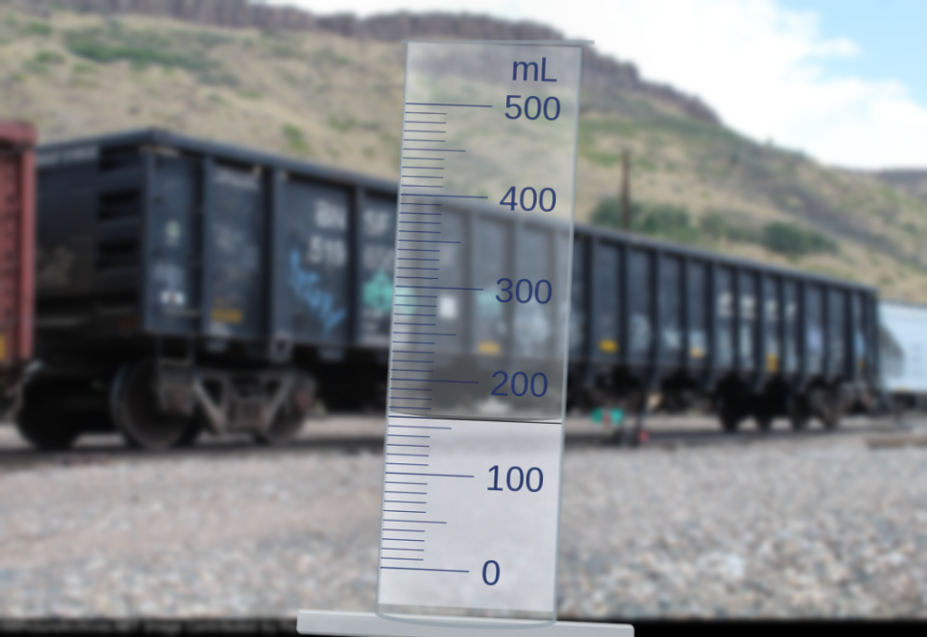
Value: 160 mL
